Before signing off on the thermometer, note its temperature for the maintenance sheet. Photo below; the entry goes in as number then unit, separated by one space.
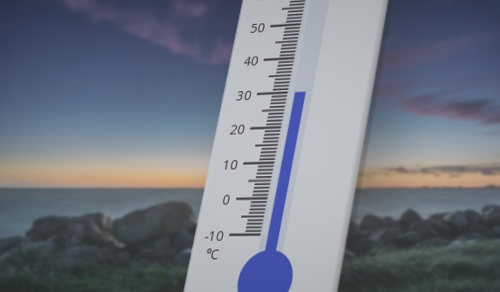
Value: 30 °C
